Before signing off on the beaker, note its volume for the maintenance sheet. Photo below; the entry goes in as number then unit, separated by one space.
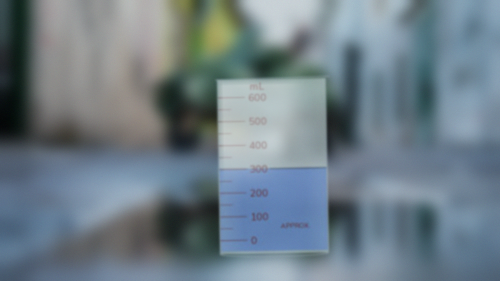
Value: 300 mL
